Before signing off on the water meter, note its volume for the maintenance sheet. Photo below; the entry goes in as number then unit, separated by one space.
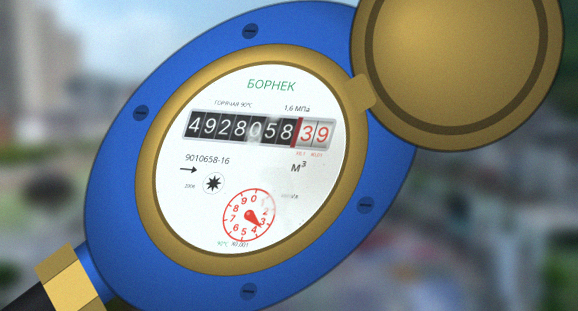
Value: 4928058.393 m³
